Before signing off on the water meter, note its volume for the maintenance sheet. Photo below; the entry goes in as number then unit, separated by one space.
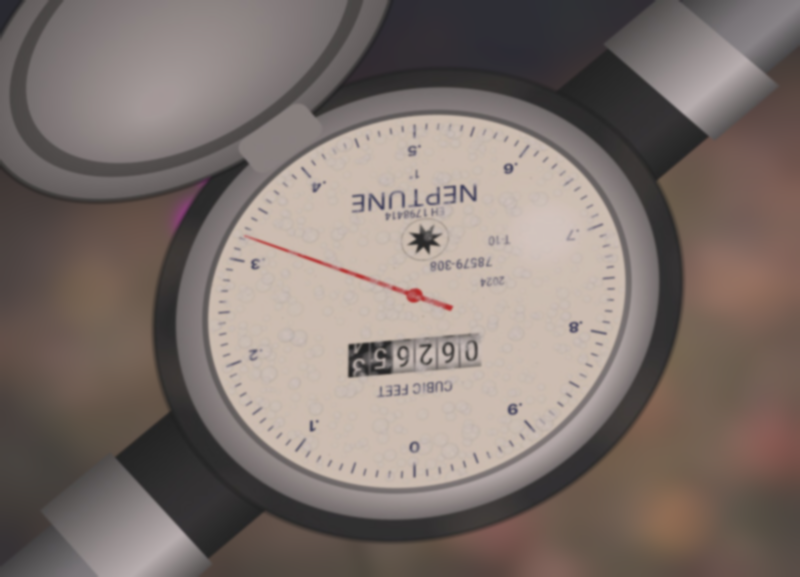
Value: 62653.32 ft³
